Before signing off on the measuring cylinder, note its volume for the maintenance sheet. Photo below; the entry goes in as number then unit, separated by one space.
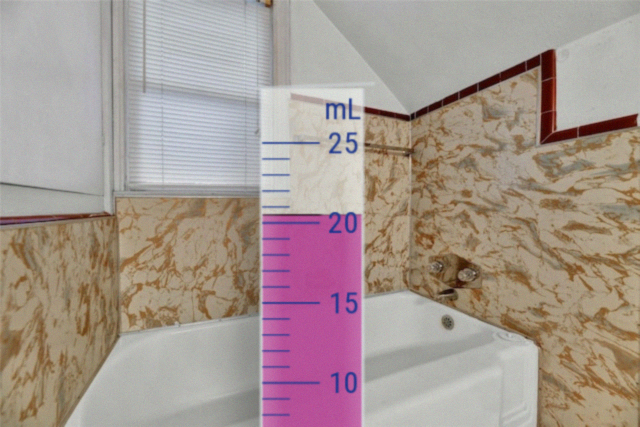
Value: 20.5 mL
